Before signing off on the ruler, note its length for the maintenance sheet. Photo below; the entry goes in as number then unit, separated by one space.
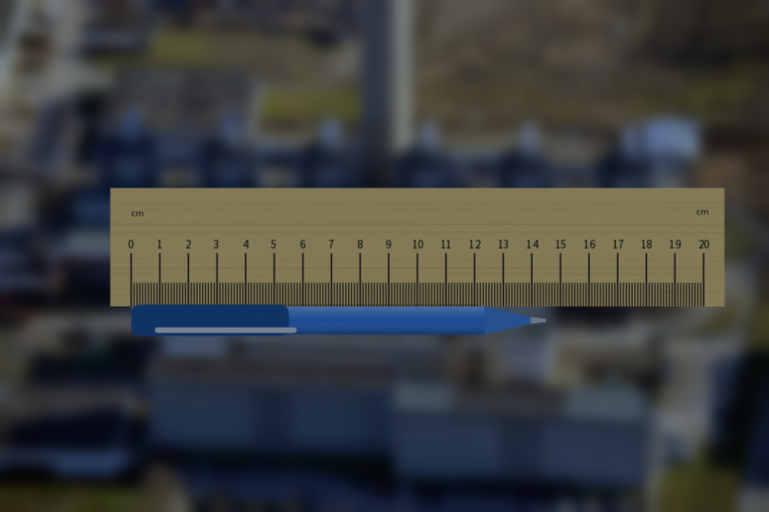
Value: 14.5 cm
